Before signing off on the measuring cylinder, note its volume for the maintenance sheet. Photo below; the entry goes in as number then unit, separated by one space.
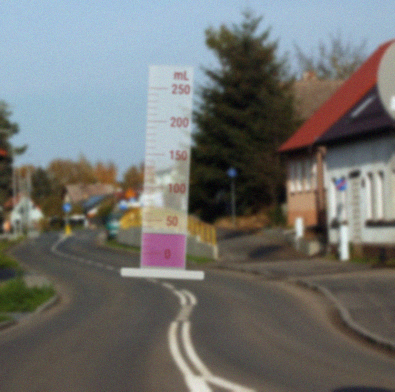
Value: 30 mL
